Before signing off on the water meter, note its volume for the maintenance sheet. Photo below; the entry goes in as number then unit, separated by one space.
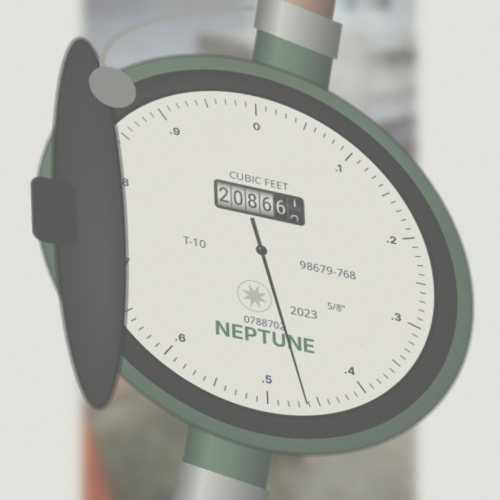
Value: 208661.46 ft³
